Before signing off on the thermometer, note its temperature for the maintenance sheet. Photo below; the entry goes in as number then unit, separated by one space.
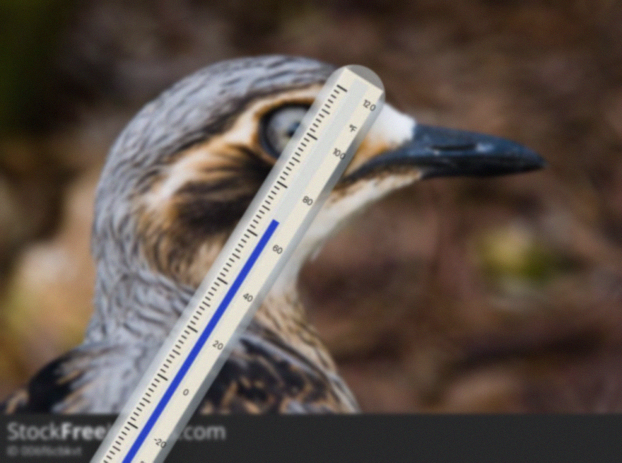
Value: 68 °F
